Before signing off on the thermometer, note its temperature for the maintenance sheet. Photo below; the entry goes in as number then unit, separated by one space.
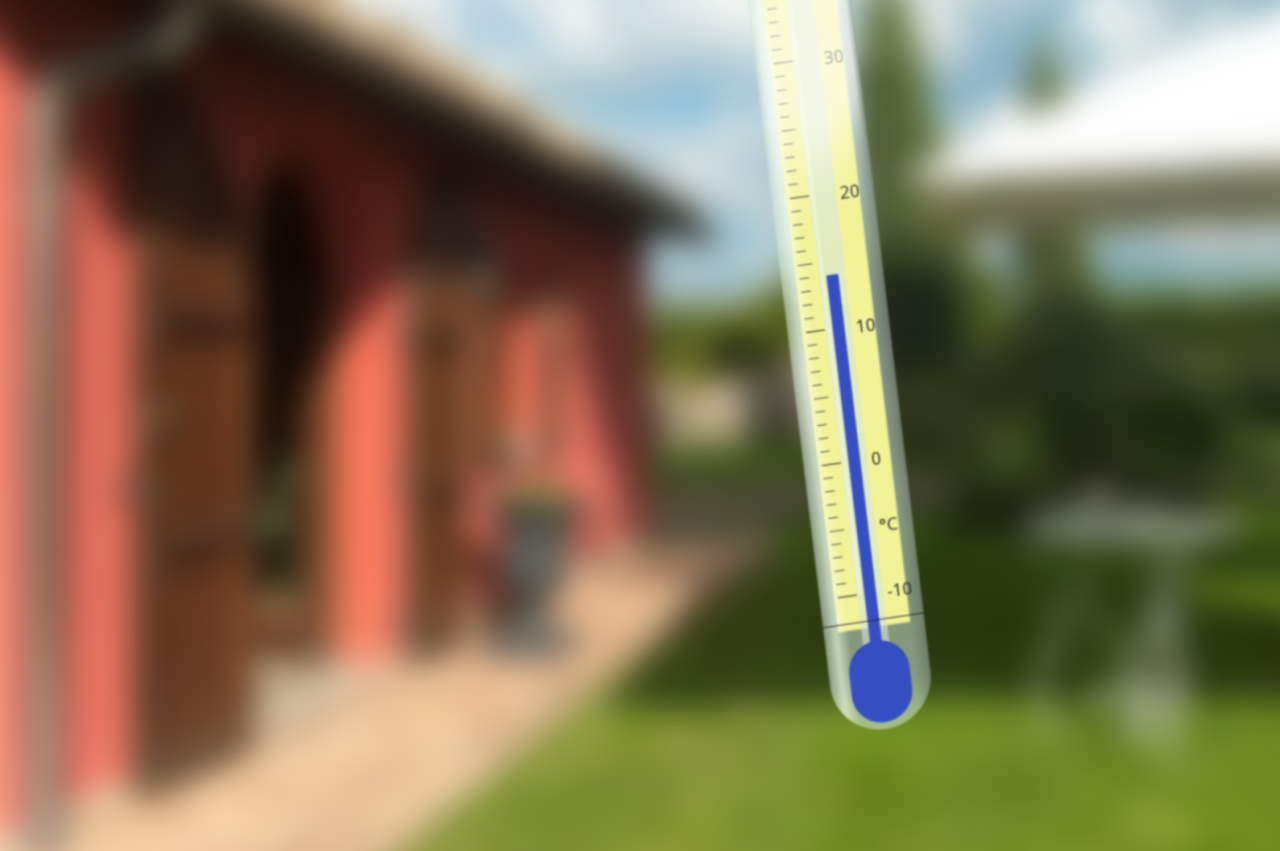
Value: 14 °C
